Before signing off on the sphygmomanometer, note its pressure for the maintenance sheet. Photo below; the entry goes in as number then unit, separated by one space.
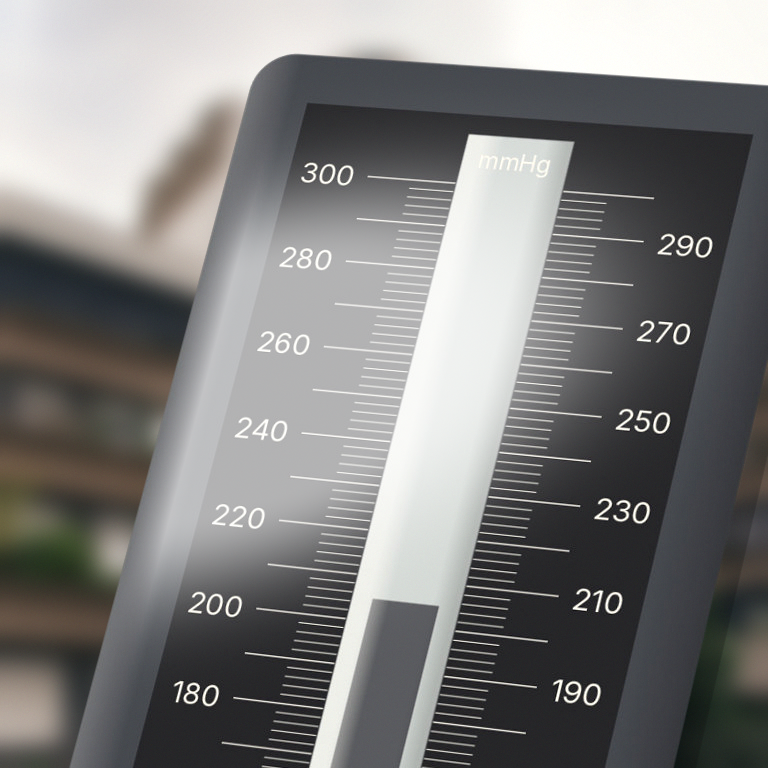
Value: 205 mmHg
